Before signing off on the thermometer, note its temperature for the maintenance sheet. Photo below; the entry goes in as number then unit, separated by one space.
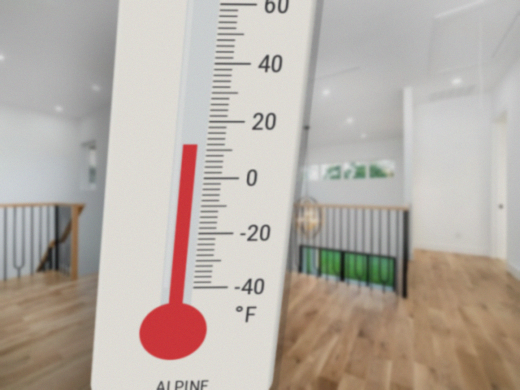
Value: 12 °F
